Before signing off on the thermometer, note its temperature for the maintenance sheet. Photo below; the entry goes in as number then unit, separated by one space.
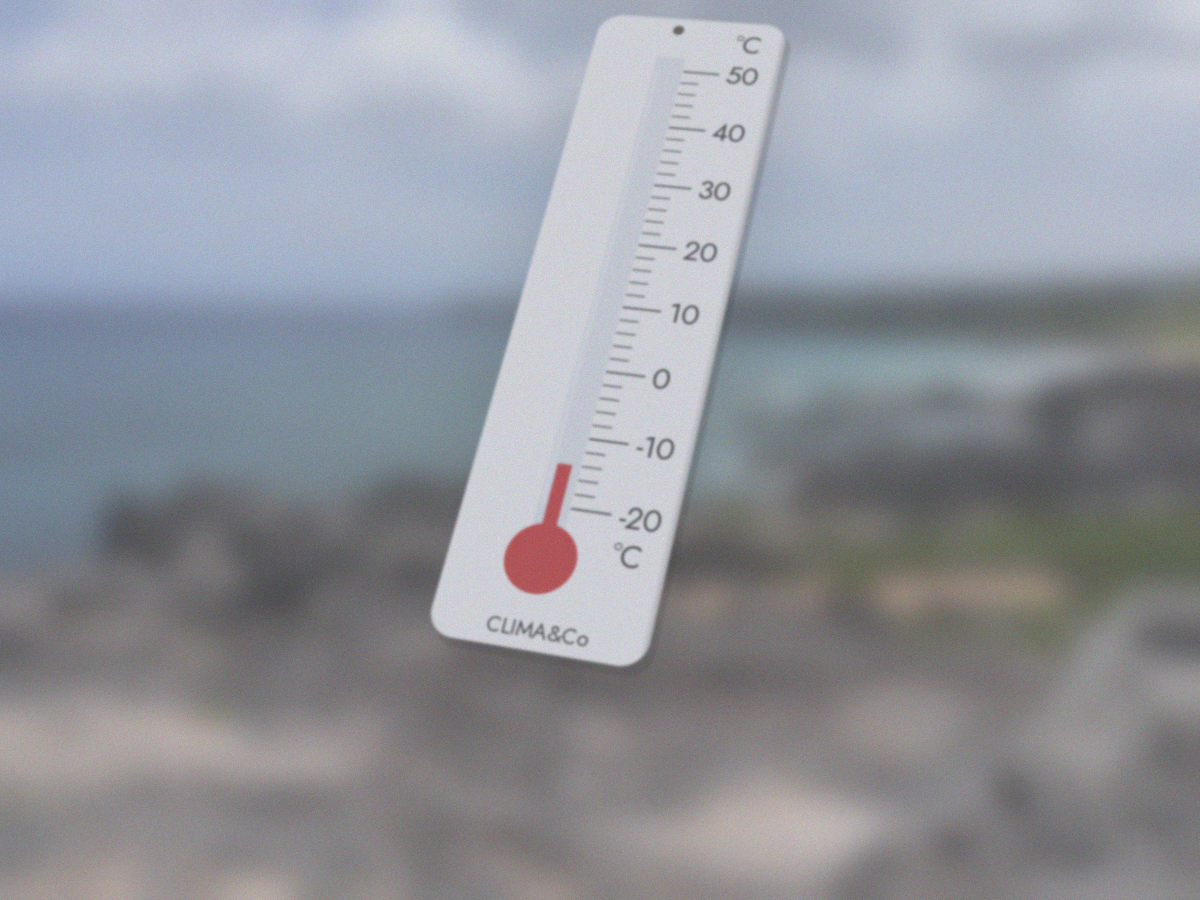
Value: -14 °C
